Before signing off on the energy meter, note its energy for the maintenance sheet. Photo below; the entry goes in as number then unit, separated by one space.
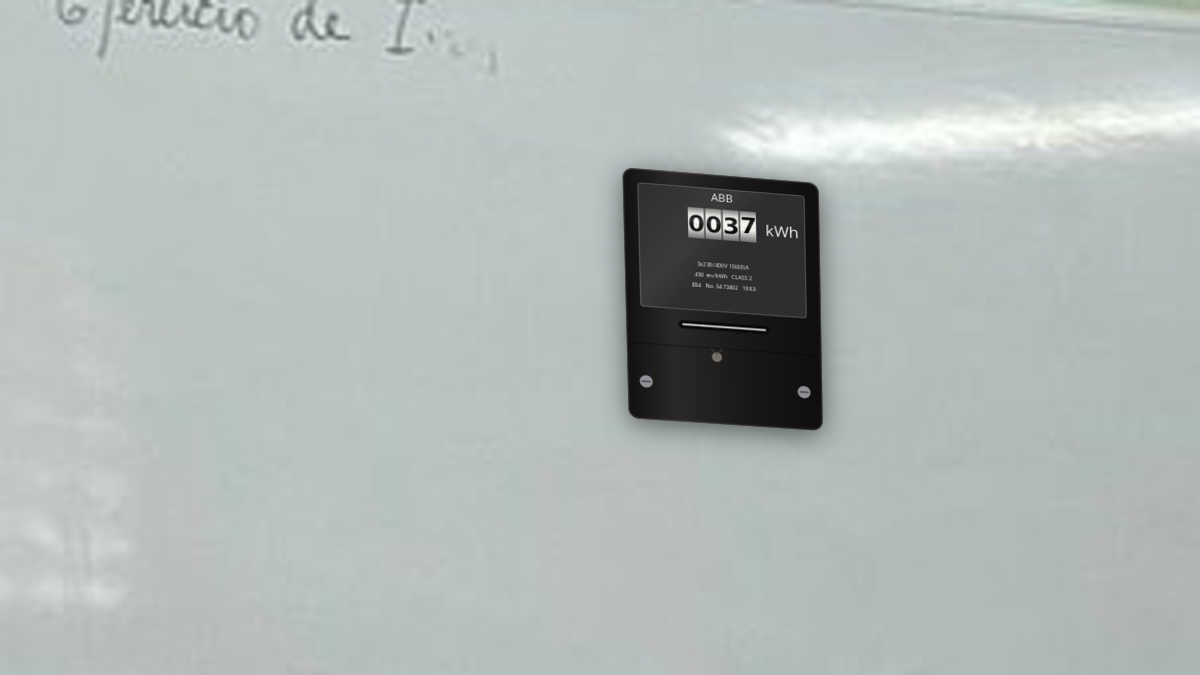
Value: 37 kWh
